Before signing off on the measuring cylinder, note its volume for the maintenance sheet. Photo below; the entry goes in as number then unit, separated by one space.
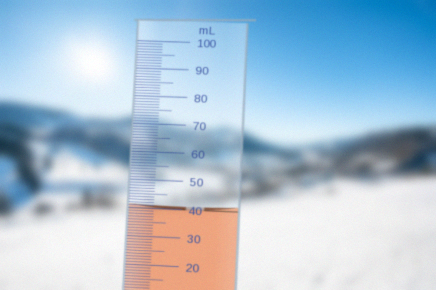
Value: 40 mL
